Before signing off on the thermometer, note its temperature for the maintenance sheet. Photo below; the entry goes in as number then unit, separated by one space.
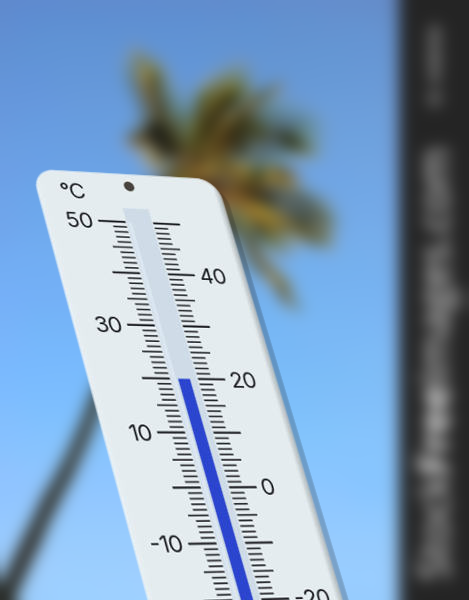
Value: 20 °C
